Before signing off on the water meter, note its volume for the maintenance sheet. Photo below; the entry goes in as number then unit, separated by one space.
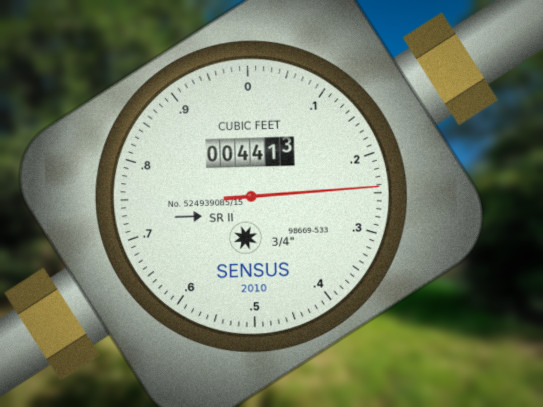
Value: 4413.24 ft³
